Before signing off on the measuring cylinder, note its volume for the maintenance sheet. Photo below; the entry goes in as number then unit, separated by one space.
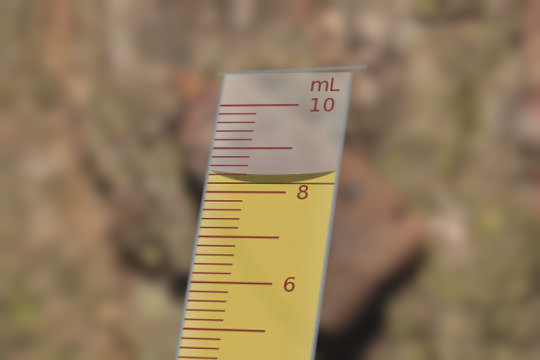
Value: 8.2 mL
